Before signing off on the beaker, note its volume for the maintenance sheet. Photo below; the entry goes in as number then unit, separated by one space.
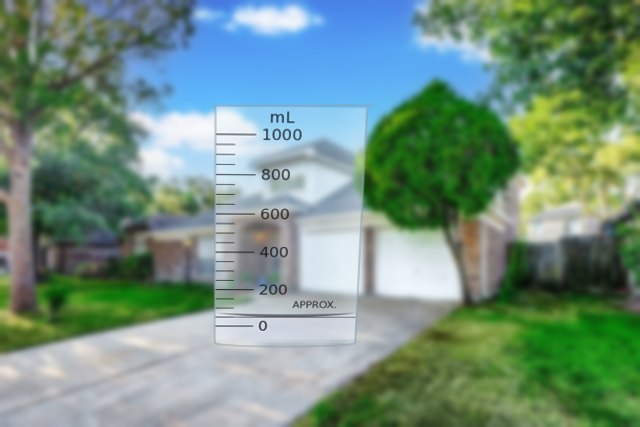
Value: 50 mL
